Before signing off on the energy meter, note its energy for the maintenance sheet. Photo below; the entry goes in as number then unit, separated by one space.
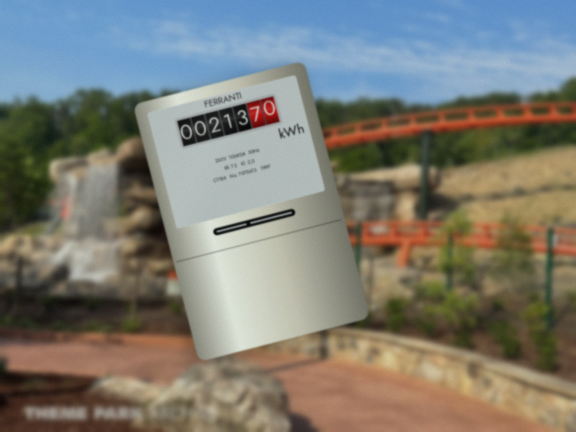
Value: 213.70 kWh
